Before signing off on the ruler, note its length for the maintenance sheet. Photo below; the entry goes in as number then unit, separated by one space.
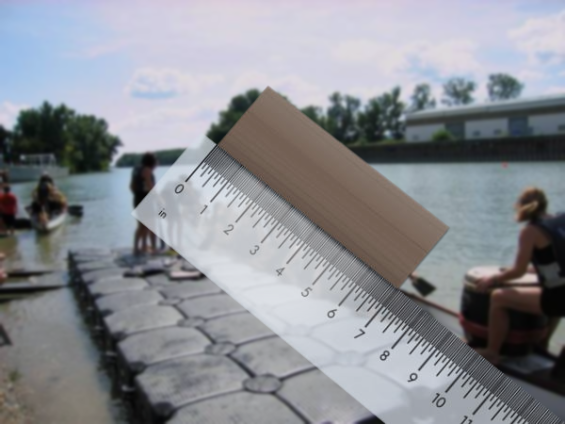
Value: 7 in
